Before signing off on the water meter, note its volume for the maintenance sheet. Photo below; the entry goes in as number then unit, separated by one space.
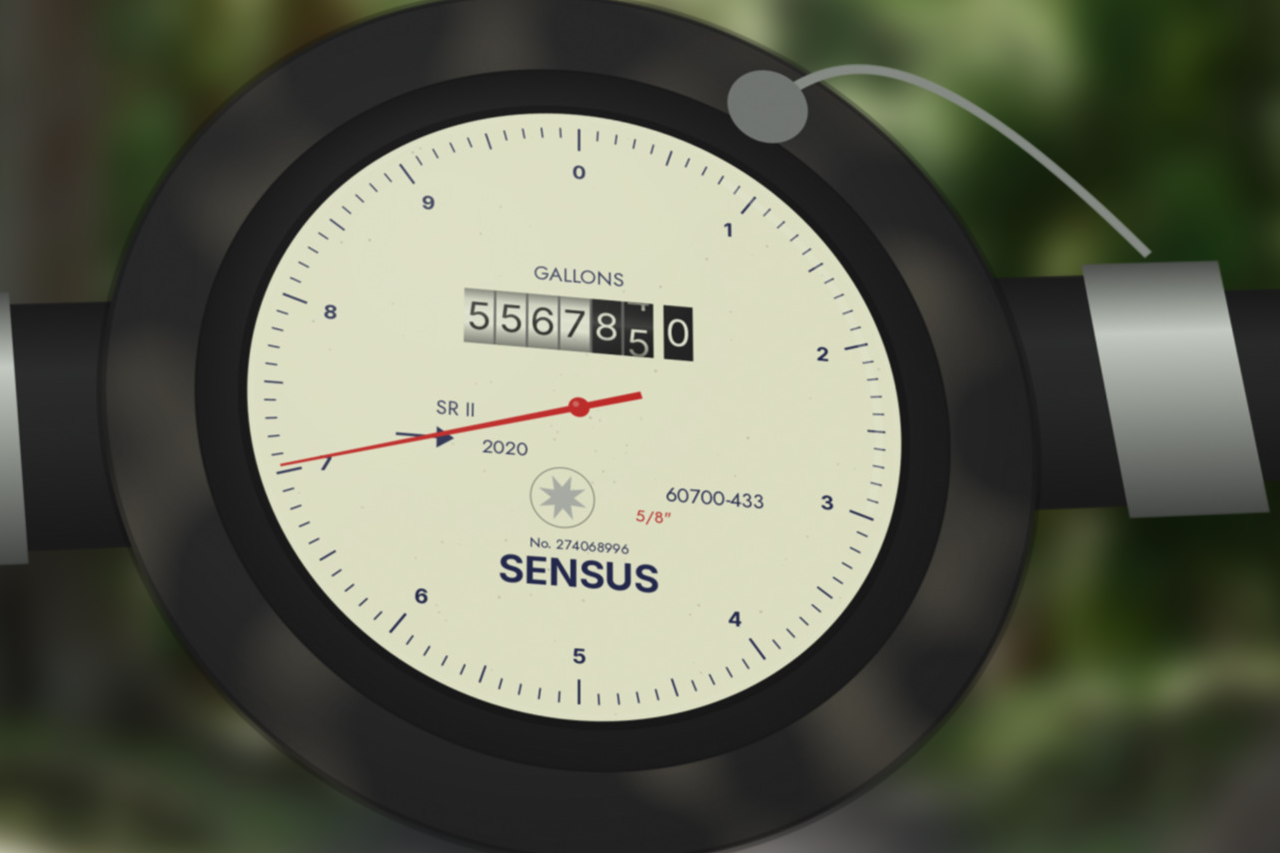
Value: 5567847.0 gal
